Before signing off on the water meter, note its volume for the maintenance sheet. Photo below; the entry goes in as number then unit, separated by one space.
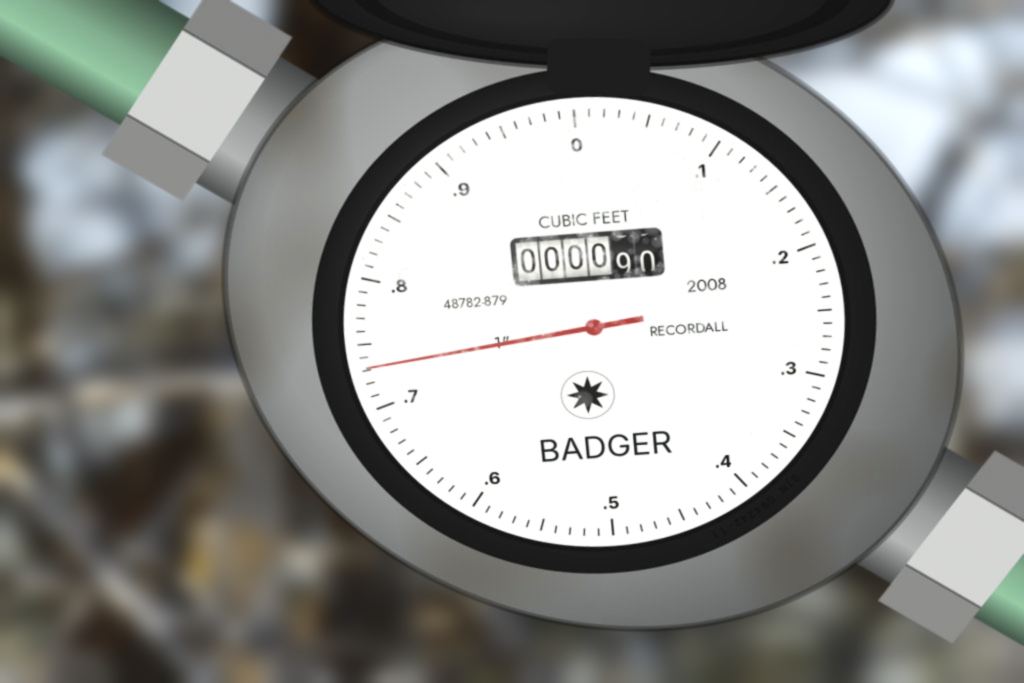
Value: 89.73 ft³
